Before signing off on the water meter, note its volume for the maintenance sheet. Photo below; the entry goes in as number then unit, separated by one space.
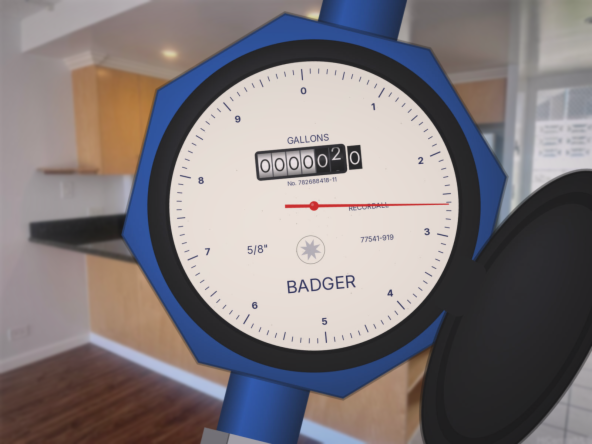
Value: 22.6 gal
